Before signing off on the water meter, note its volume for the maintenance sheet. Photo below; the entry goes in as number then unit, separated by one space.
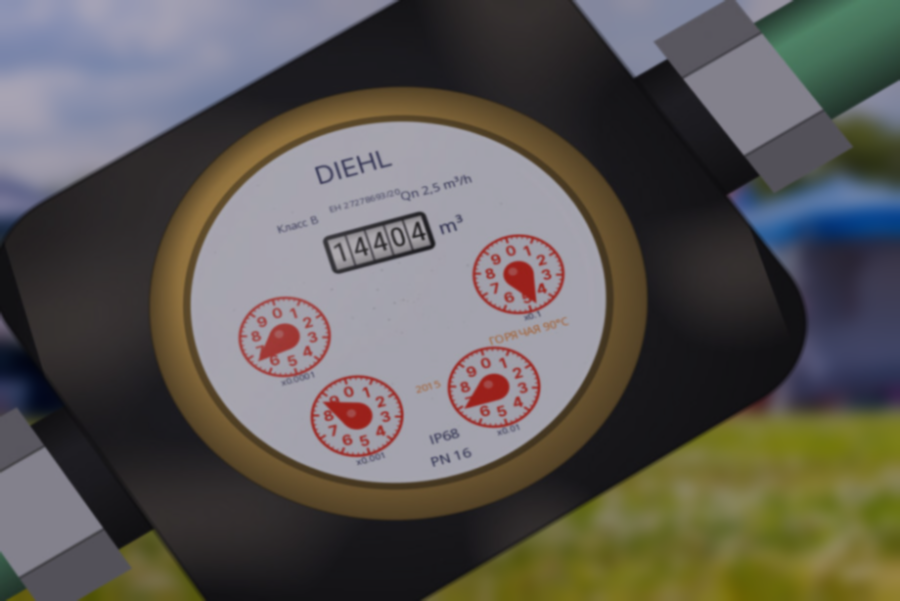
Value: 14404.4686 m³
